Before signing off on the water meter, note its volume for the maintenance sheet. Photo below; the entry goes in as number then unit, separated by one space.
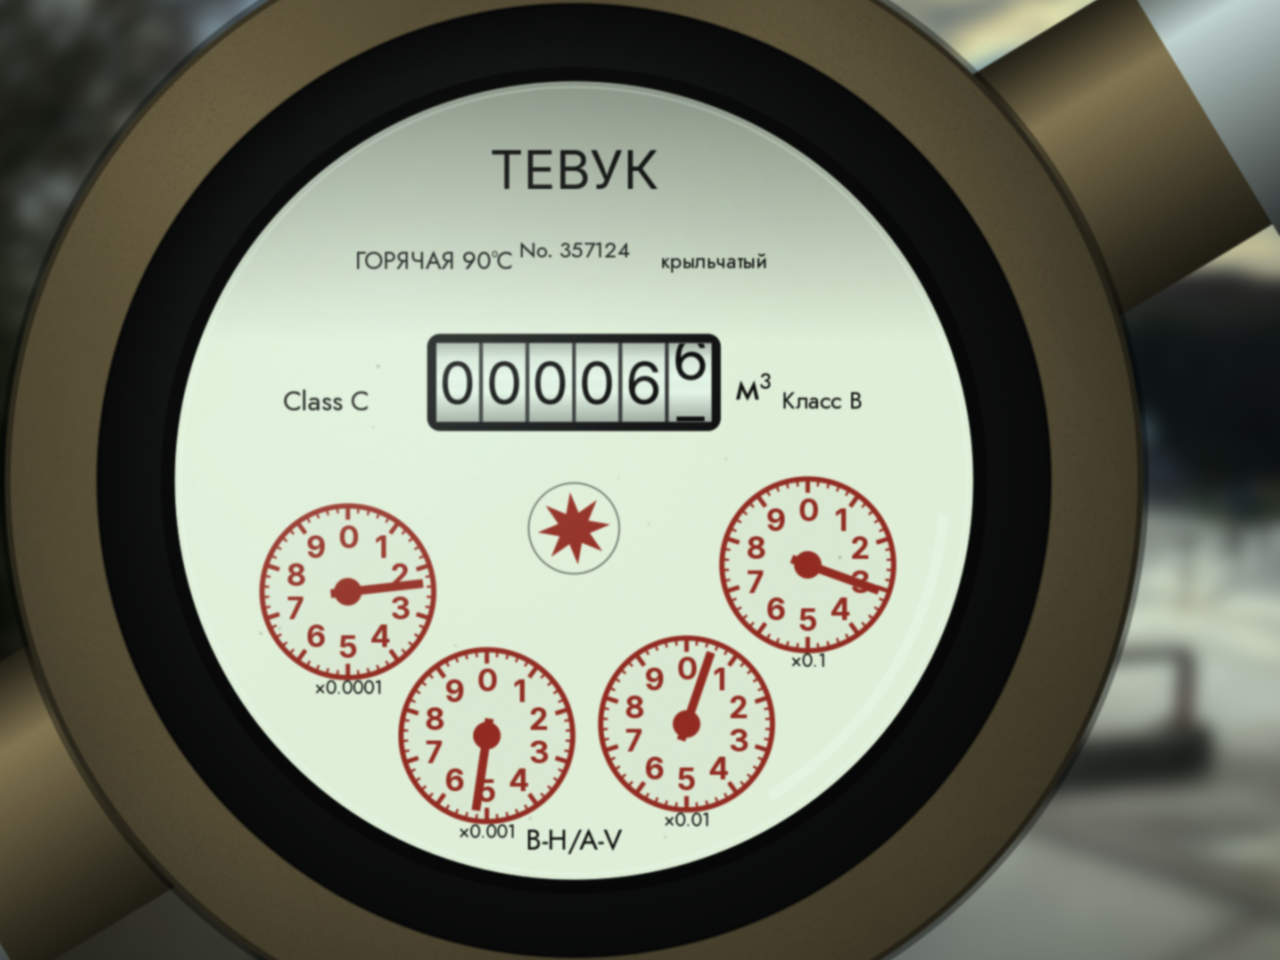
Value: 66.3052 m³
